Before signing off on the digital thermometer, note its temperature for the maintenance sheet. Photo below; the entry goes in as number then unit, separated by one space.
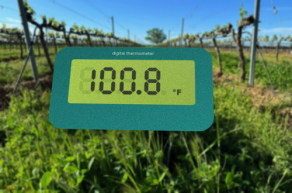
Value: 100.8 °F
